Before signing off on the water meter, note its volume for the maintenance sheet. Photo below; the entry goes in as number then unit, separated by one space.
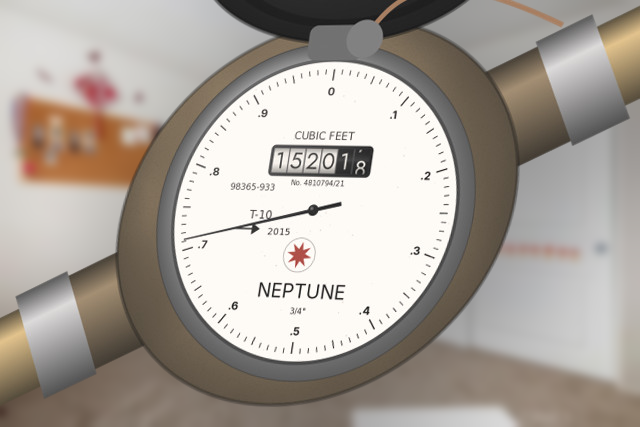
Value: 152017.71 ft³
